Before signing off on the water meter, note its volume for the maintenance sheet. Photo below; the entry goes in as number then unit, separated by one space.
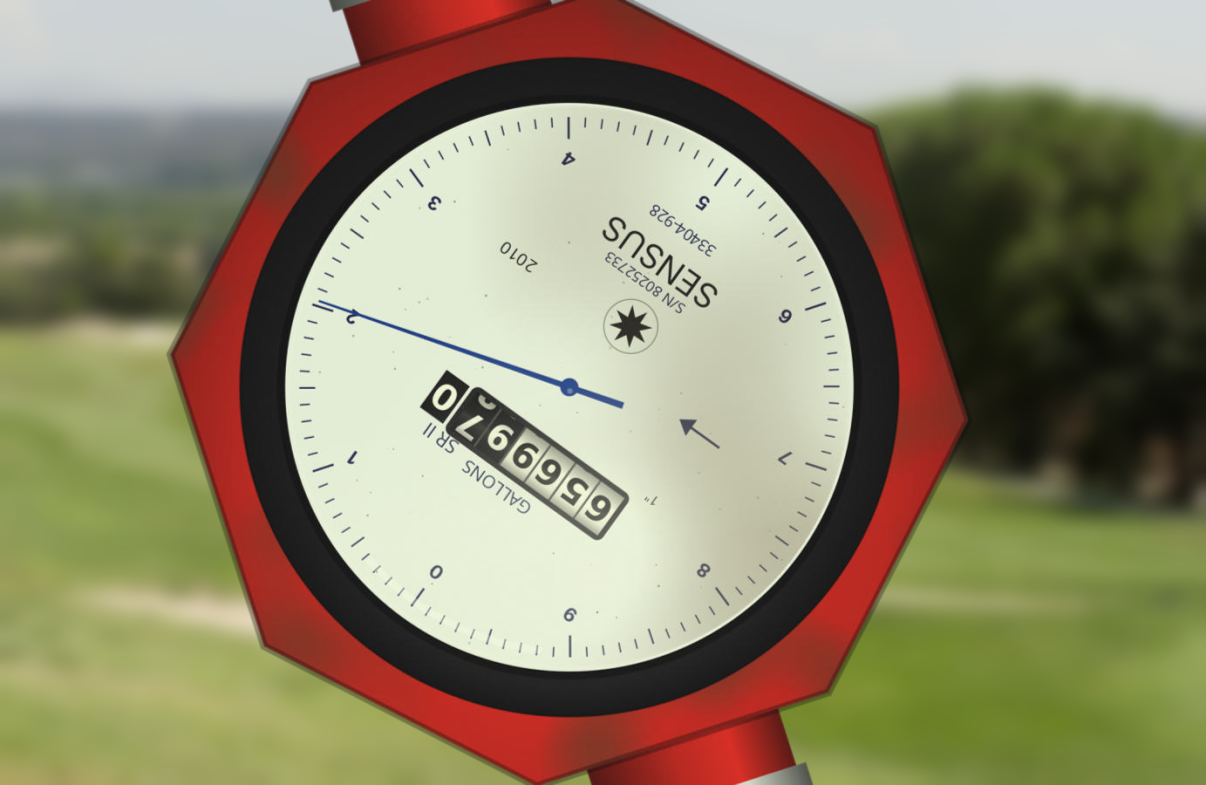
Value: 6569972.0 gal
